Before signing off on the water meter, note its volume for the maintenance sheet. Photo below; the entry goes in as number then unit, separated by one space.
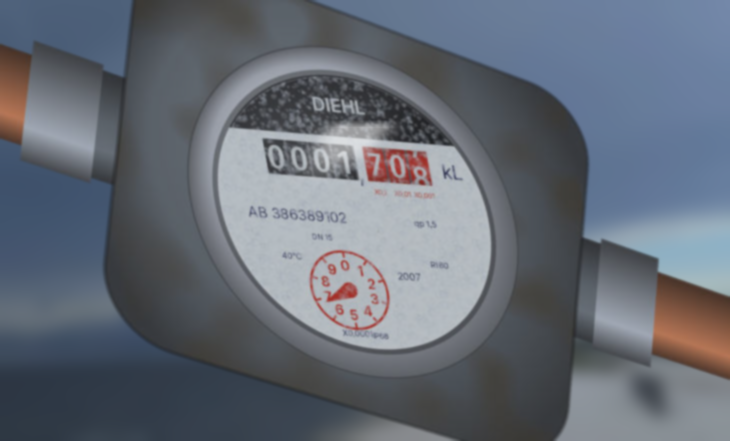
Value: 1.7076 kL
